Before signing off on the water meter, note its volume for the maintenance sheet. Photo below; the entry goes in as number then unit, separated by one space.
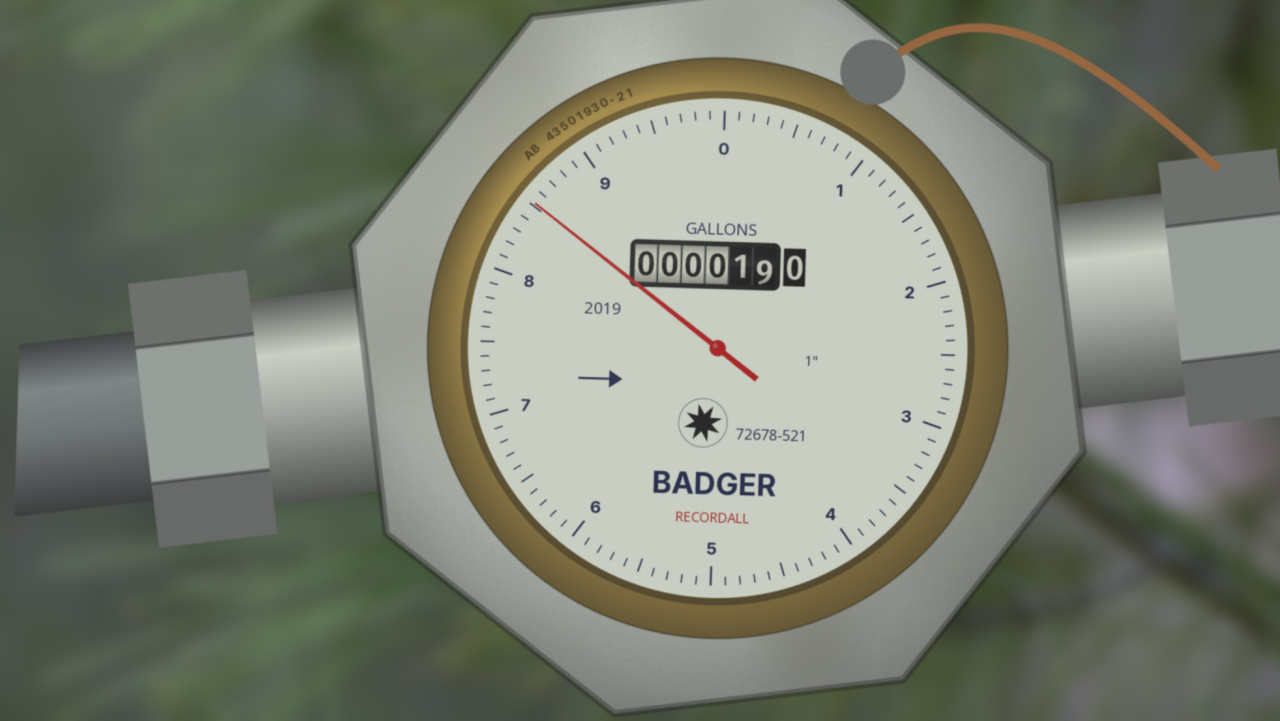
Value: 188.5 gal
